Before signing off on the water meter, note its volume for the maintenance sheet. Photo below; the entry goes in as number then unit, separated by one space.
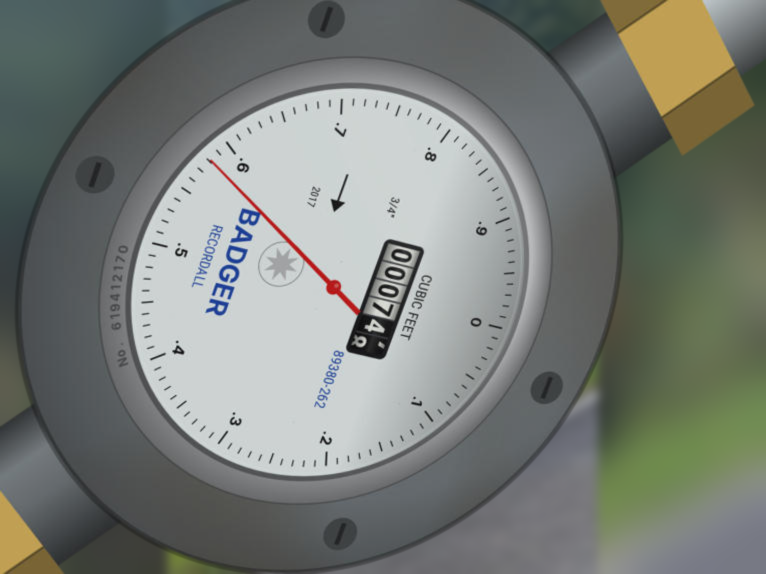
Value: 747.58 ft³
